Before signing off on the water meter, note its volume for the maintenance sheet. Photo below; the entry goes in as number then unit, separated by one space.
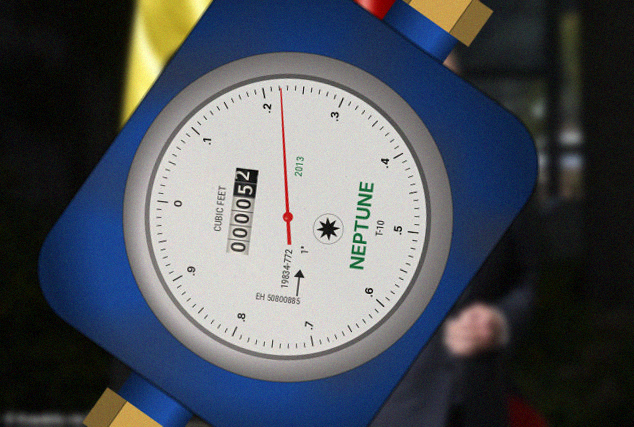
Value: 52.22 ft³
